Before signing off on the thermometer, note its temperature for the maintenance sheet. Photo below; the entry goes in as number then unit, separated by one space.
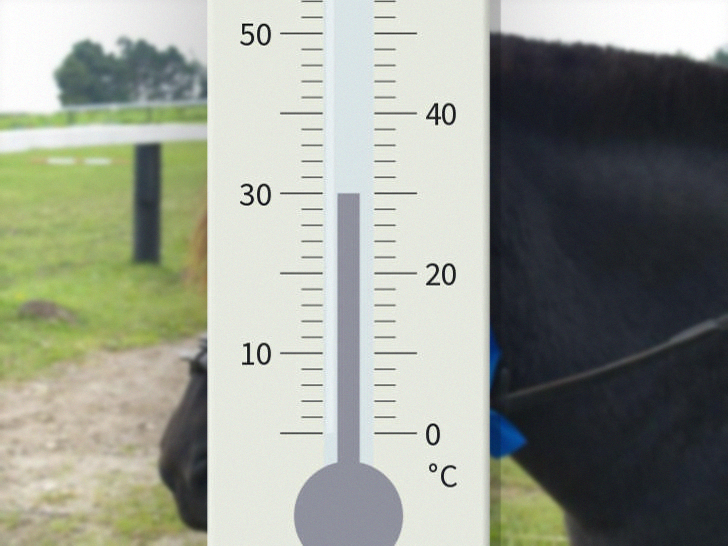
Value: 30 °C
